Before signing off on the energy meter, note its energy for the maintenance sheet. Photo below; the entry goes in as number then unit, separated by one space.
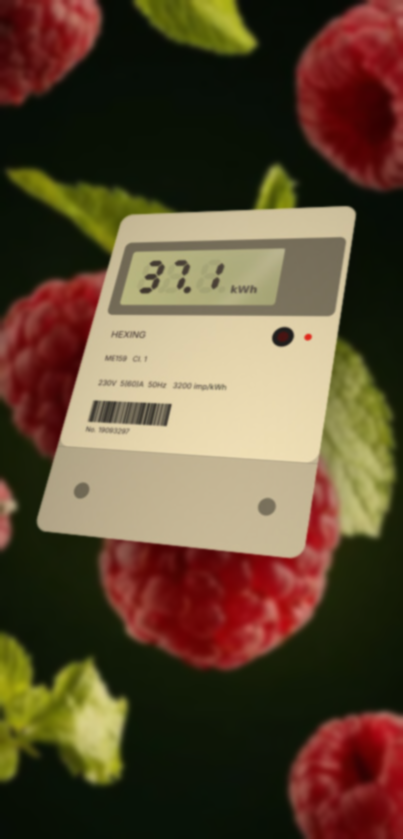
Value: 37.1 kWh
